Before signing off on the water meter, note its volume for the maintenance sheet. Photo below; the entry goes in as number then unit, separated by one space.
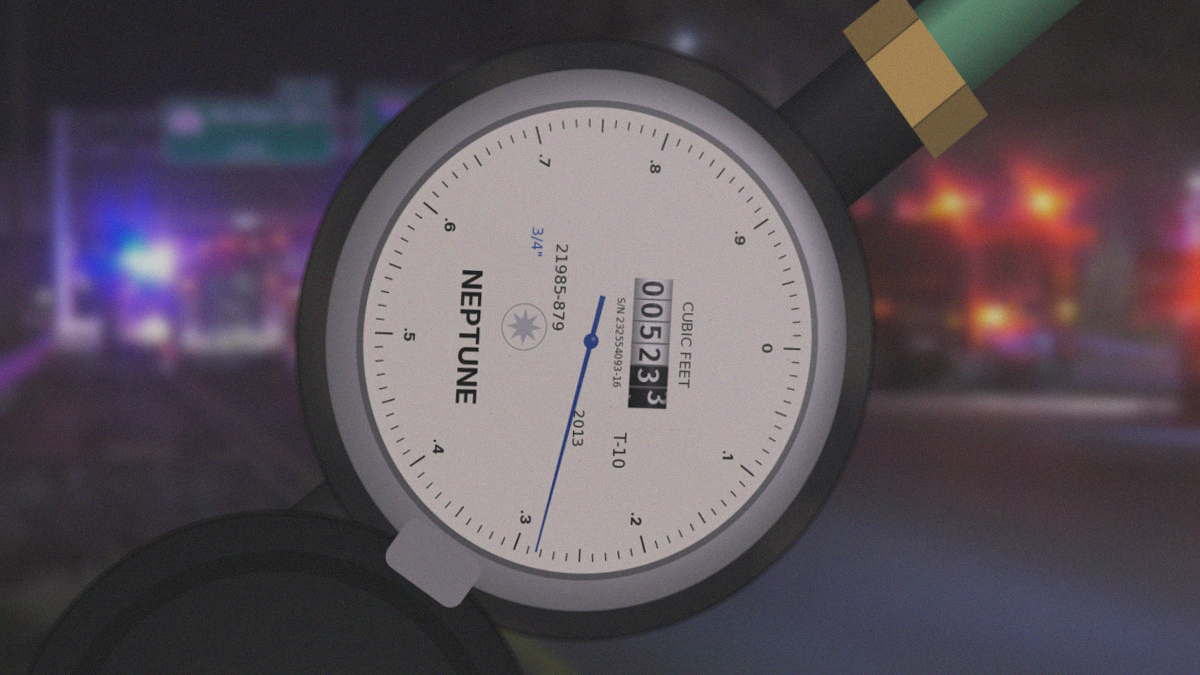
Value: 5233.28 ft³
